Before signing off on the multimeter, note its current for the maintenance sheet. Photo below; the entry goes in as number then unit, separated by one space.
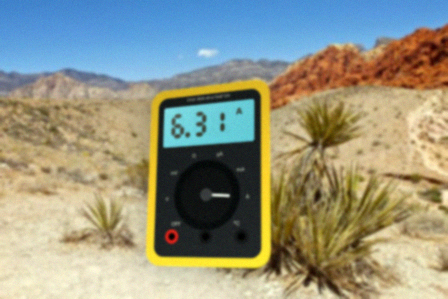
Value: 6.31 A
